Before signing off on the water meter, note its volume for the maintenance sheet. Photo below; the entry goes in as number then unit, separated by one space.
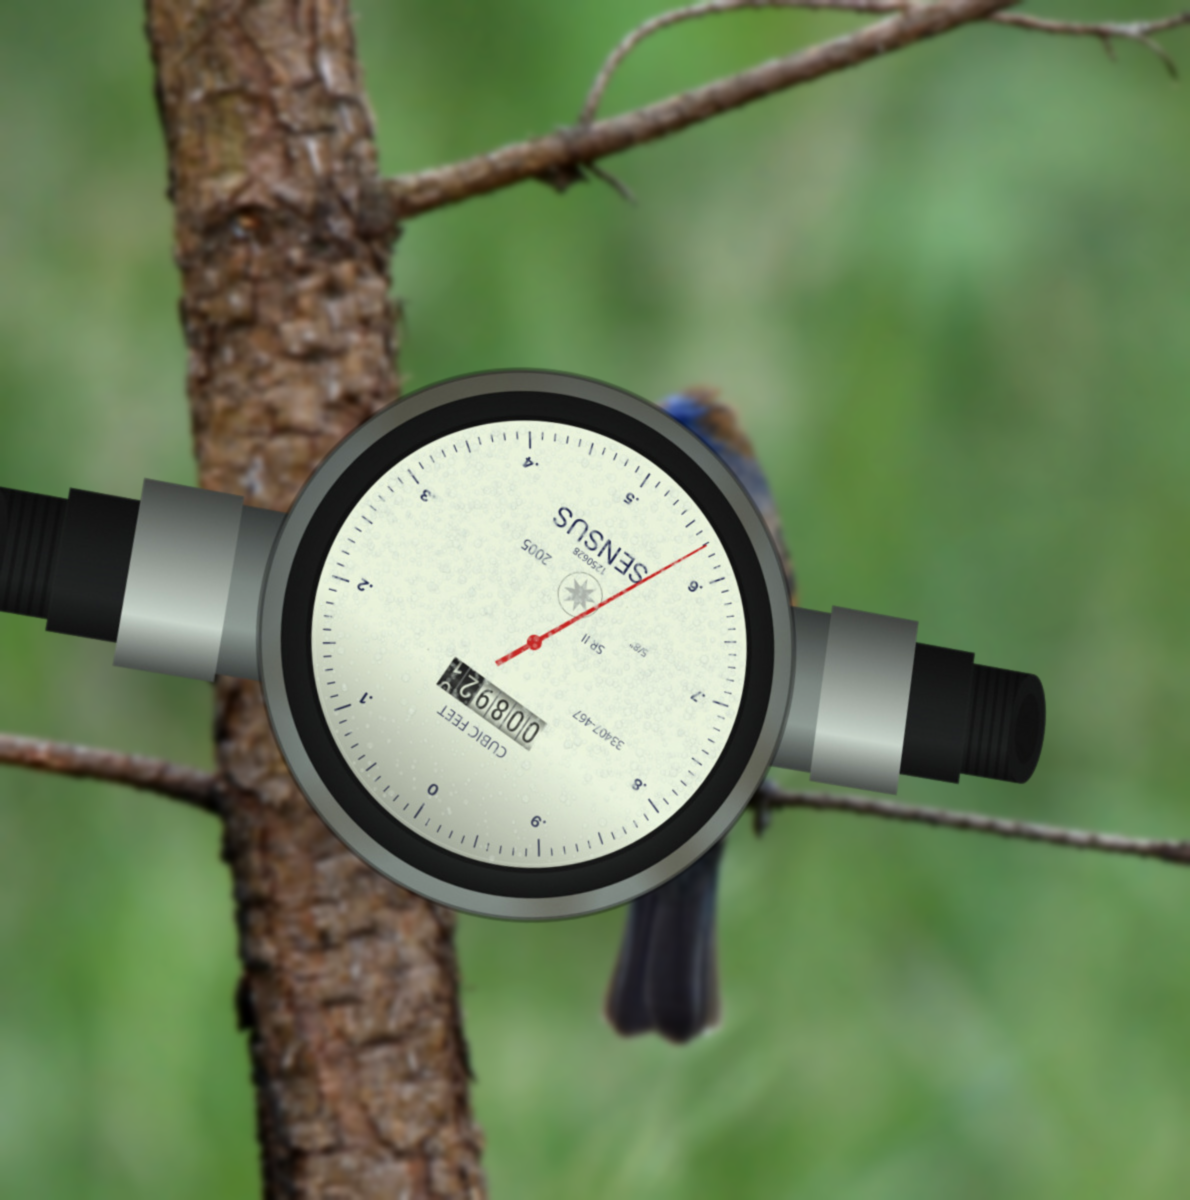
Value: 8920.57 ft³
